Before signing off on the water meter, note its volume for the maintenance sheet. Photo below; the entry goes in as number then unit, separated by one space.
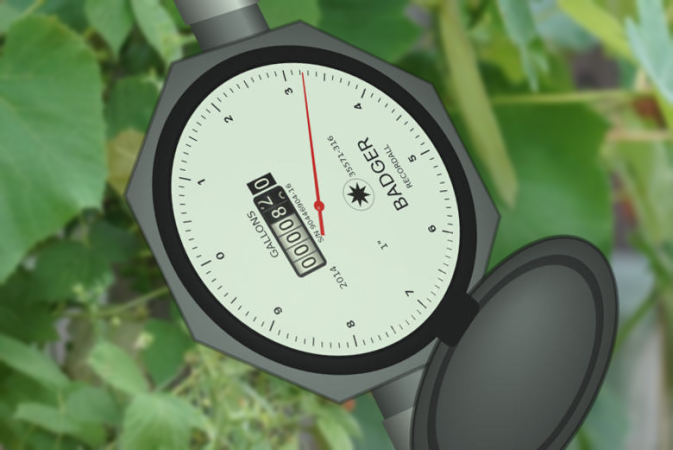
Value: 823.2 gal
